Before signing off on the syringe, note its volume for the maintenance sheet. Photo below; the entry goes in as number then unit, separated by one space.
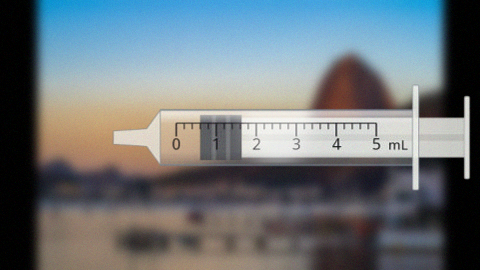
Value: 0.6 mL
